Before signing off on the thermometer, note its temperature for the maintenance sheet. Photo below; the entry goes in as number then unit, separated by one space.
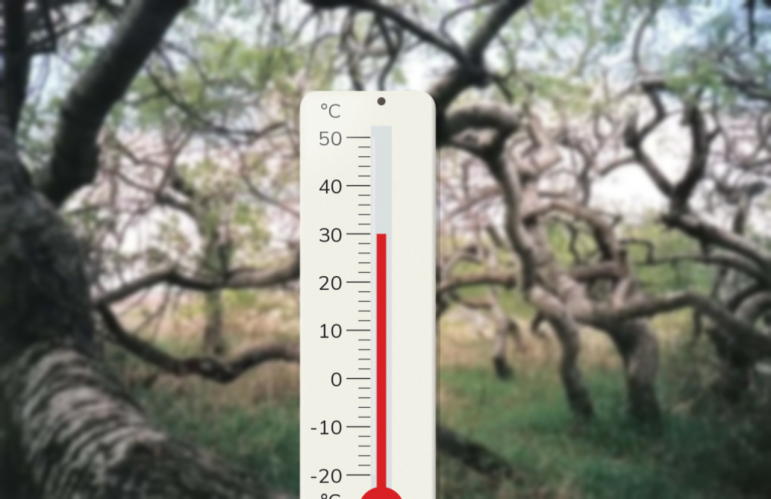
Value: 30 °C
